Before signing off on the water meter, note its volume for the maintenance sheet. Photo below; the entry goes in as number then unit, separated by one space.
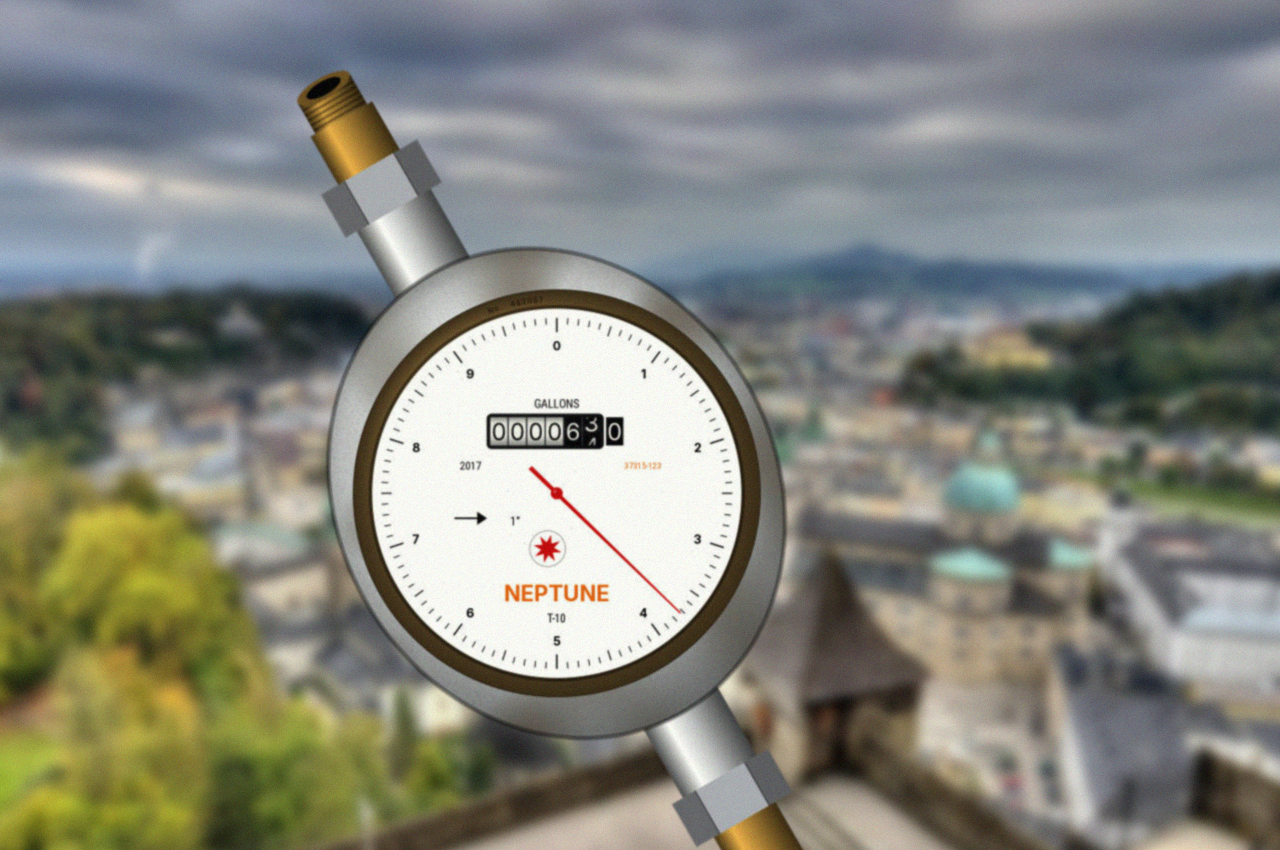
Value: 633.7 gal
